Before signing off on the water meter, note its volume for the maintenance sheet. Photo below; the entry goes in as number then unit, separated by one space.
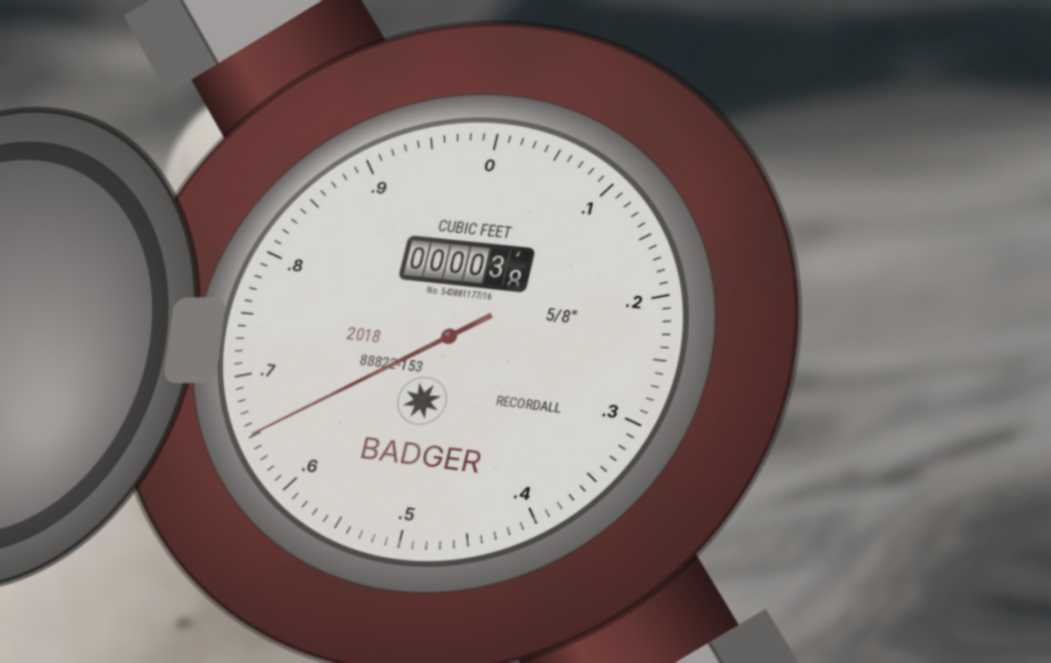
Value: 37.65 ft³
